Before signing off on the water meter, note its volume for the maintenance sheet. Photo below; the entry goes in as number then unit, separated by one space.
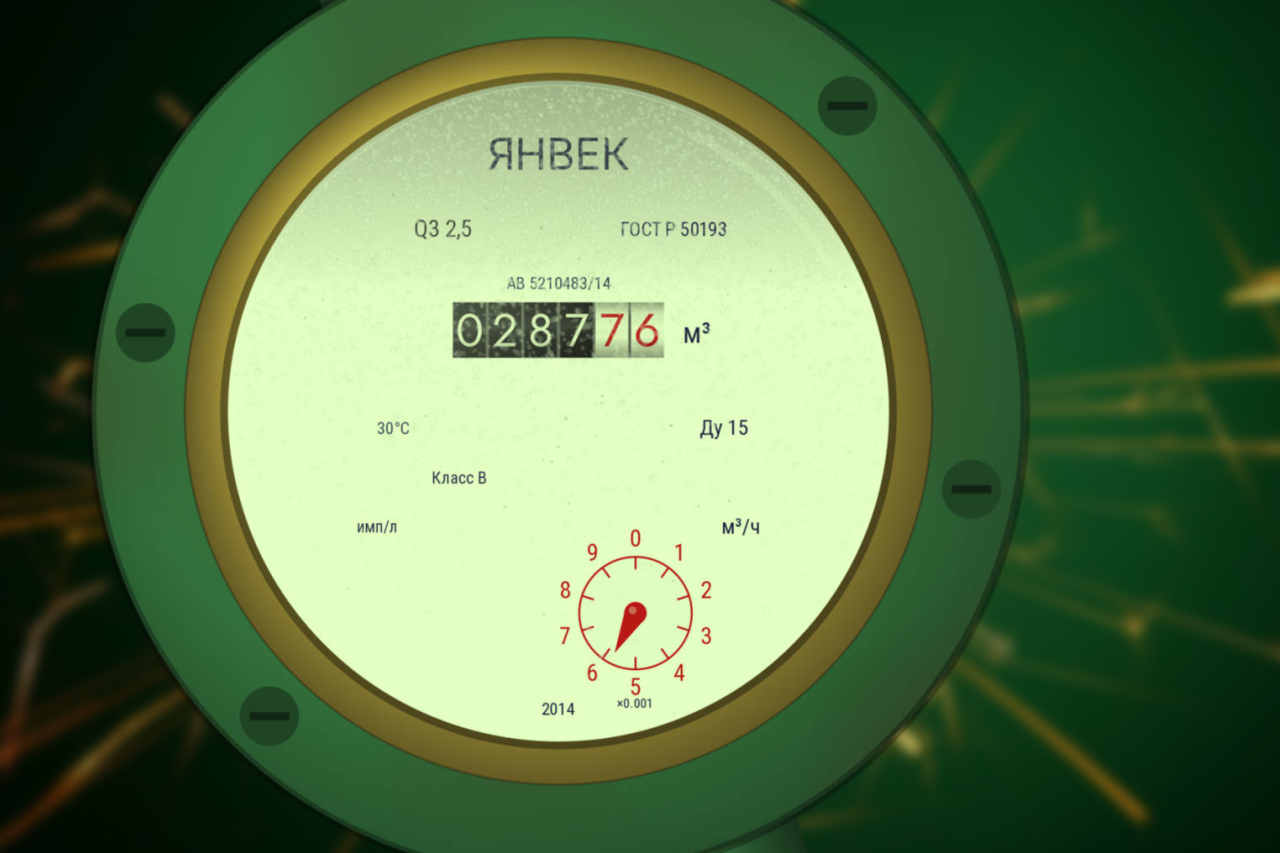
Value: 287.765 m³
